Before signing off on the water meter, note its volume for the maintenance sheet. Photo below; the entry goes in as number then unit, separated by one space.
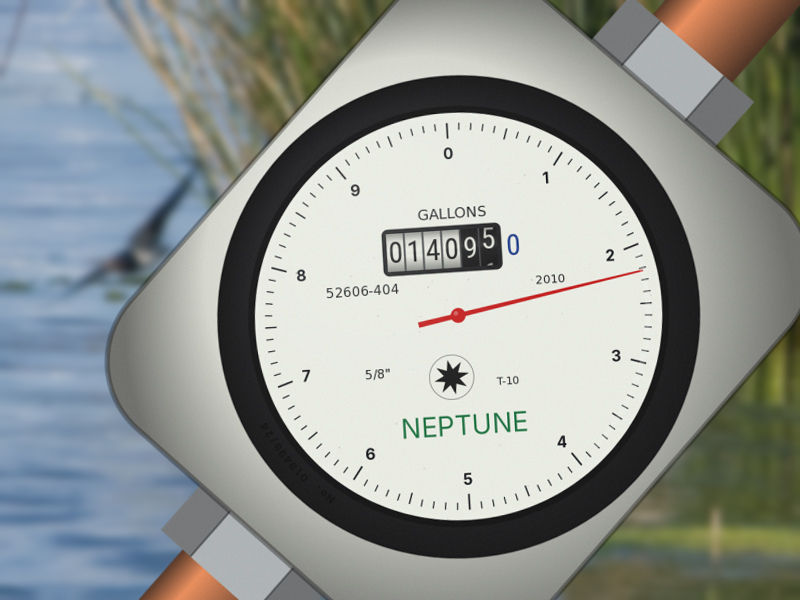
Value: 140952.2 gal
